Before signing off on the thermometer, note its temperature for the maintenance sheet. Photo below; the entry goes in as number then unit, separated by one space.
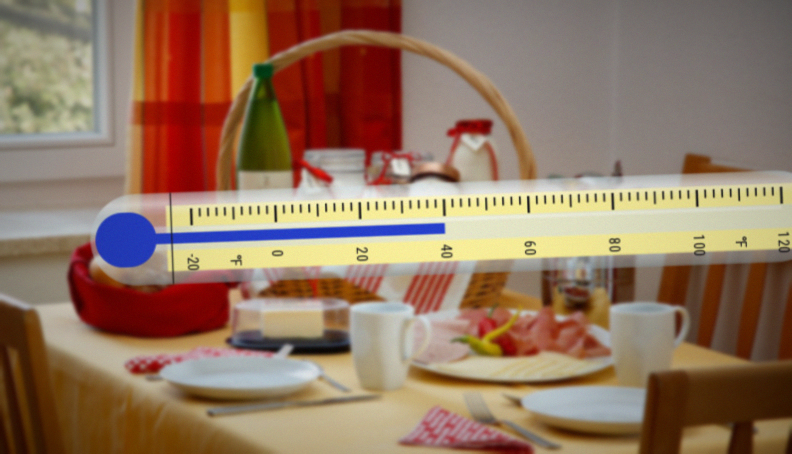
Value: 40 °F
